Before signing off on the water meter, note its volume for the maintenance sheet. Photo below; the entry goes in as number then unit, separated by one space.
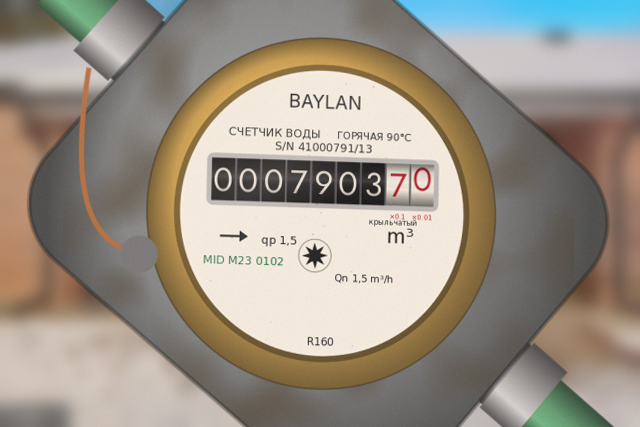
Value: 7903.70 m³
